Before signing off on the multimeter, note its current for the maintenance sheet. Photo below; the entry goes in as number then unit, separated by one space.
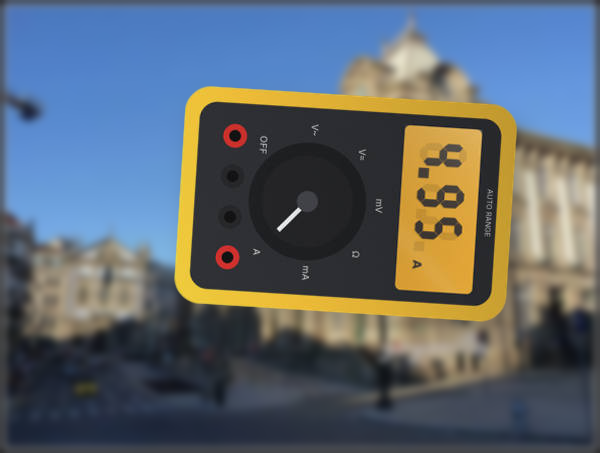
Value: 4.95 A
